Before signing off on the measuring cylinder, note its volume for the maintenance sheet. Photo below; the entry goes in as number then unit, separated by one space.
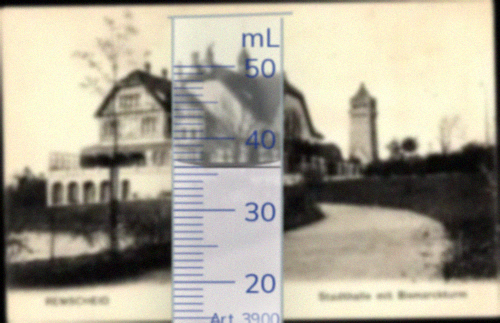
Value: 36 mL
